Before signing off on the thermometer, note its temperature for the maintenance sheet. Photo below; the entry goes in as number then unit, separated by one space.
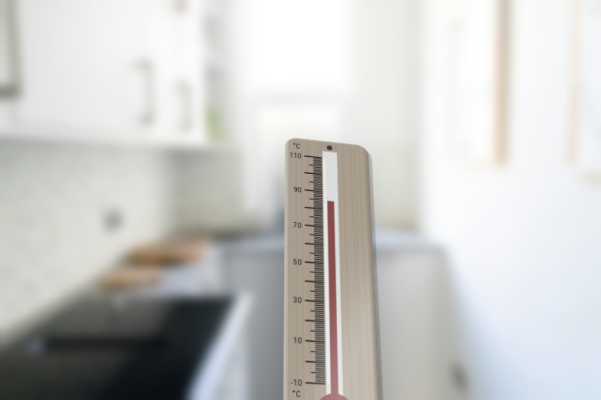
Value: 85 °C
